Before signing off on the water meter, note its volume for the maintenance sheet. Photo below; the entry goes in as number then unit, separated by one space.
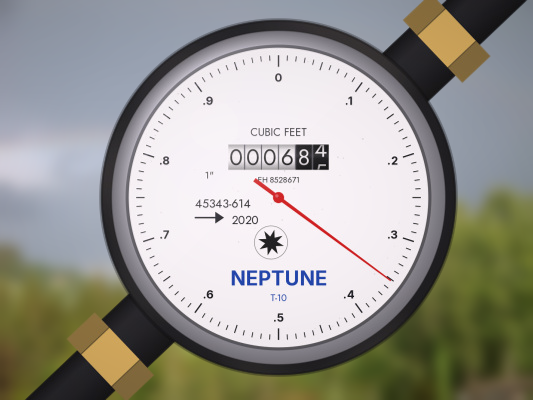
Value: 684.35 ft³
